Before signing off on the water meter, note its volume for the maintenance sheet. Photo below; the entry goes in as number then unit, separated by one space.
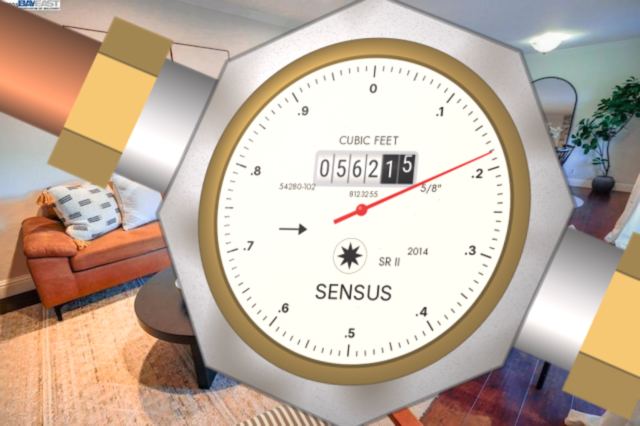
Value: 56215.18 ft³
